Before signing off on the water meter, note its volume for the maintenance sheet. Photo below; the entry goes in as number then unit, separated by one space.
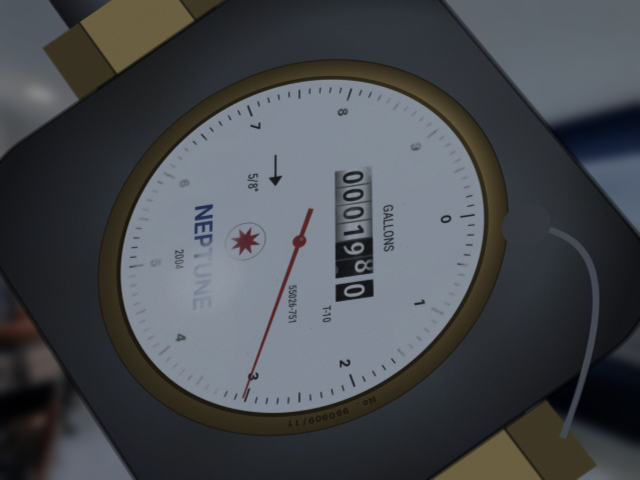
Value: 1983.0 gal
